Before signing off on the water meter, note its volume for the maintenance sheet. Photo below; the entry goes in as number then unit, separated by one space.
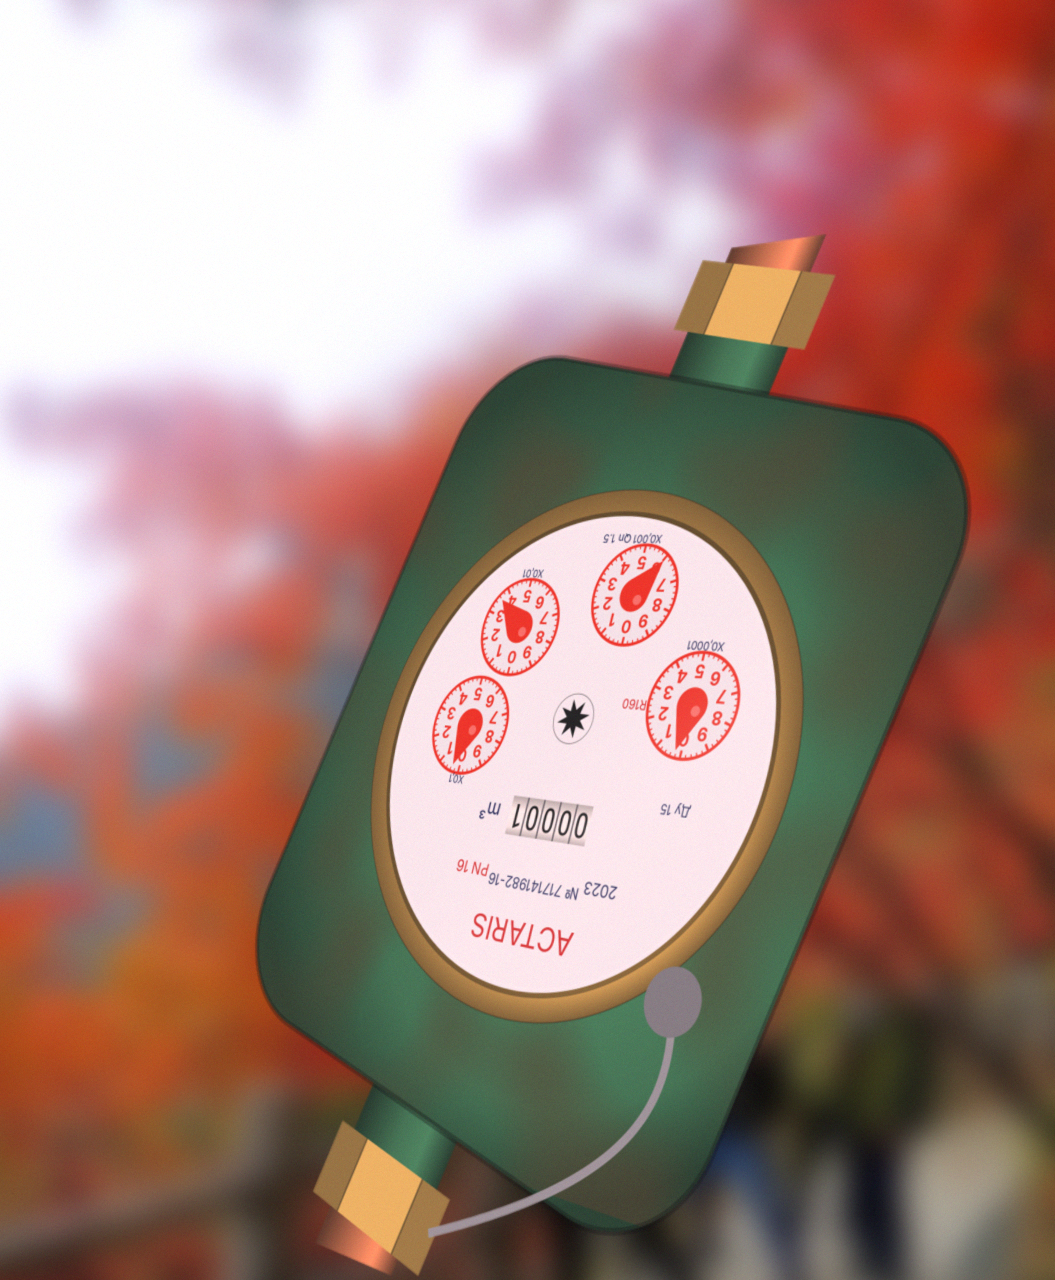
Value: 1.0360 m³
